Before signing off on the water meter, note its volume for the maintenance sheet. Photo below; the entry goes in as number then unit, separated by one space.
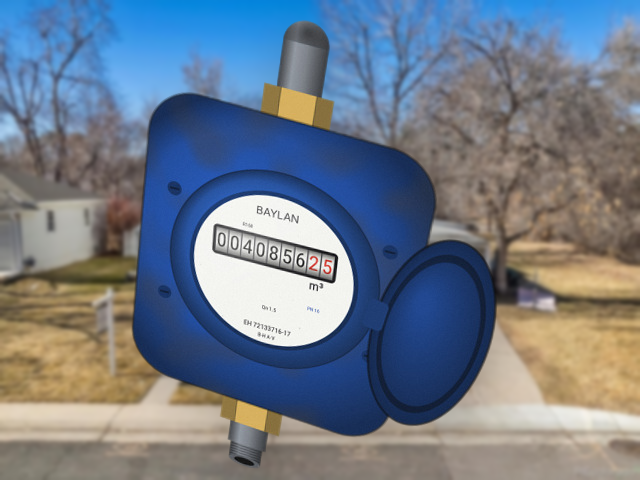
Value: 40856.25 m³
